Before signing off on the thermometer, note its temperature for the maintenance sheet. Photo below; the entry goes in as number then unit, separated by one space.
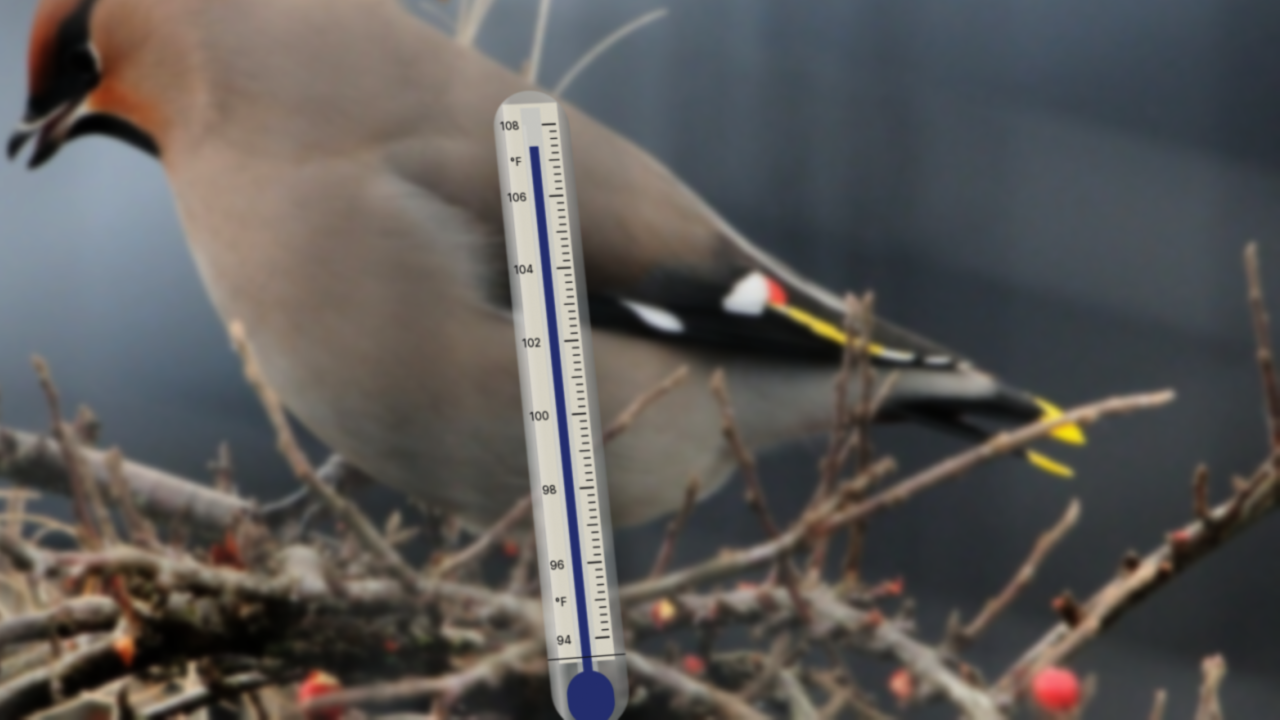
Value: 107.4 °F
